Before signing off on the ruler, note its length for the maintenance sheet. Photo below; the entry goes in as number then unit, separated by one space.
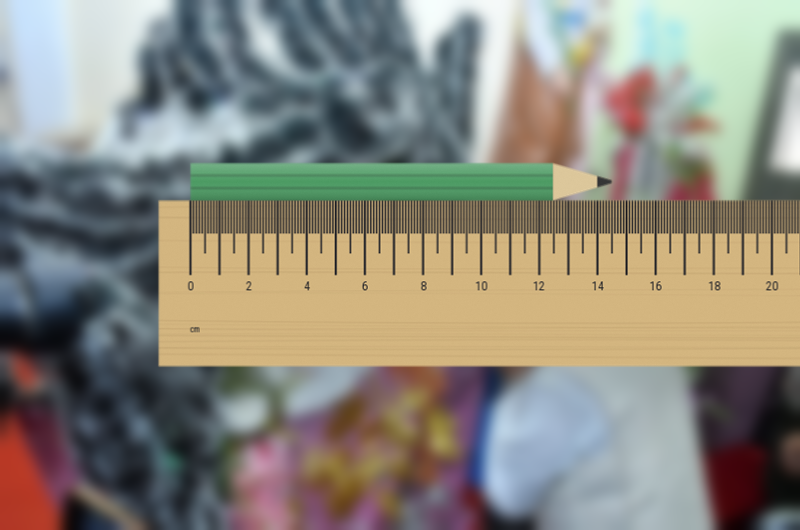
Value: 14.5 cm
